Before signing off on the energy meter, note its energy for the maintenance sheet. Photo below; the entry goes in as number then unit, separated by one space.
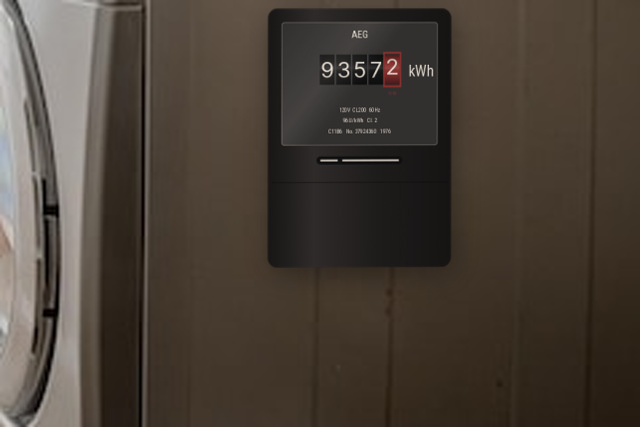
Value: 9357.2 kWh
